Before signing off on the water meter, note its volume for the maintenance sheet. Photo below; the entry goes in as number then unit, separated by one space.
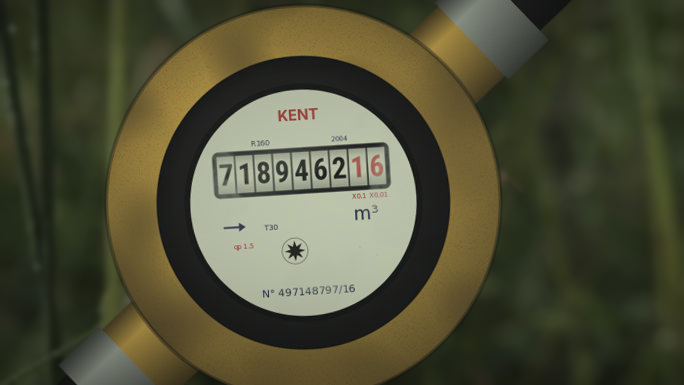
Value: 7189462.16 m³
